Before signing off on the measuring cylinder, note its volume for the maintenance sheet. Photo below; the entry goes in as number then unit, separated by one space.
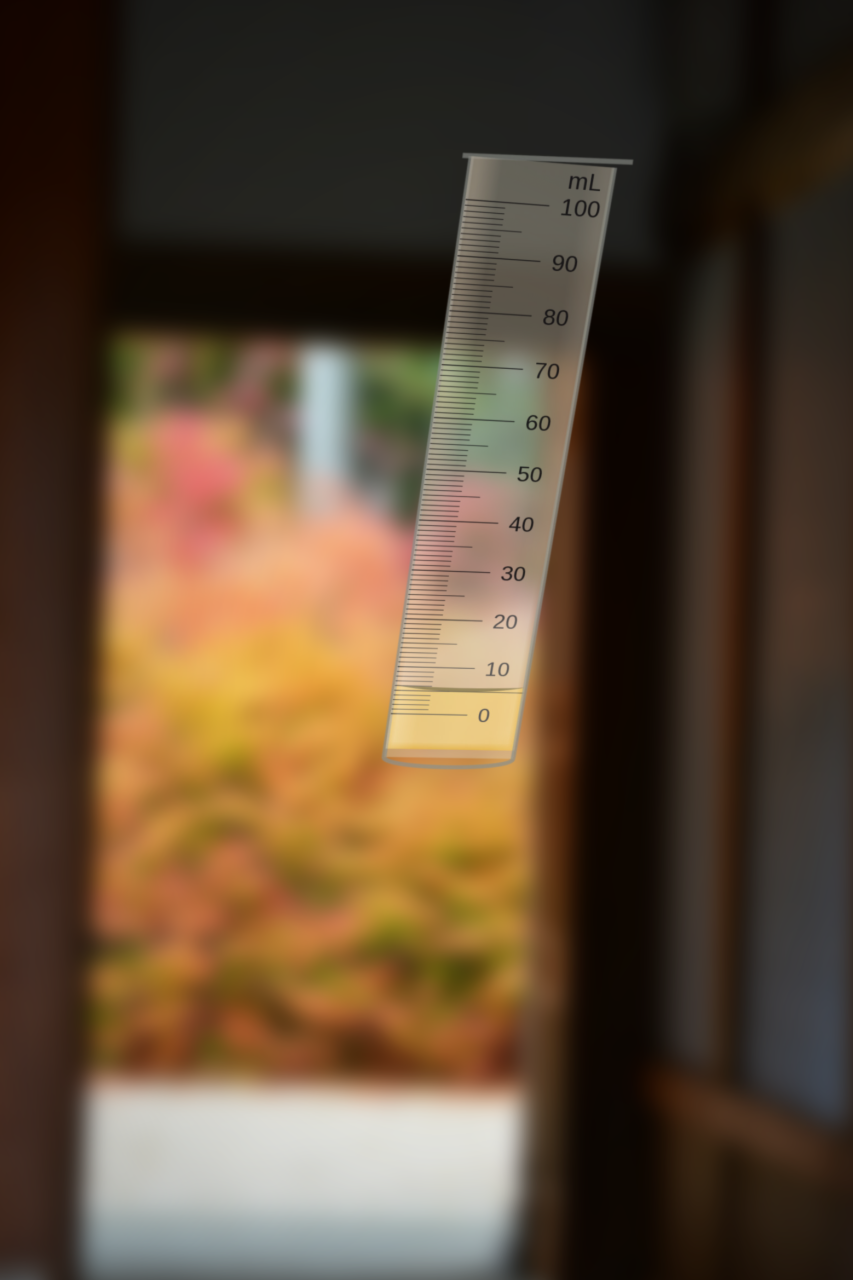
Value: 5 mL
